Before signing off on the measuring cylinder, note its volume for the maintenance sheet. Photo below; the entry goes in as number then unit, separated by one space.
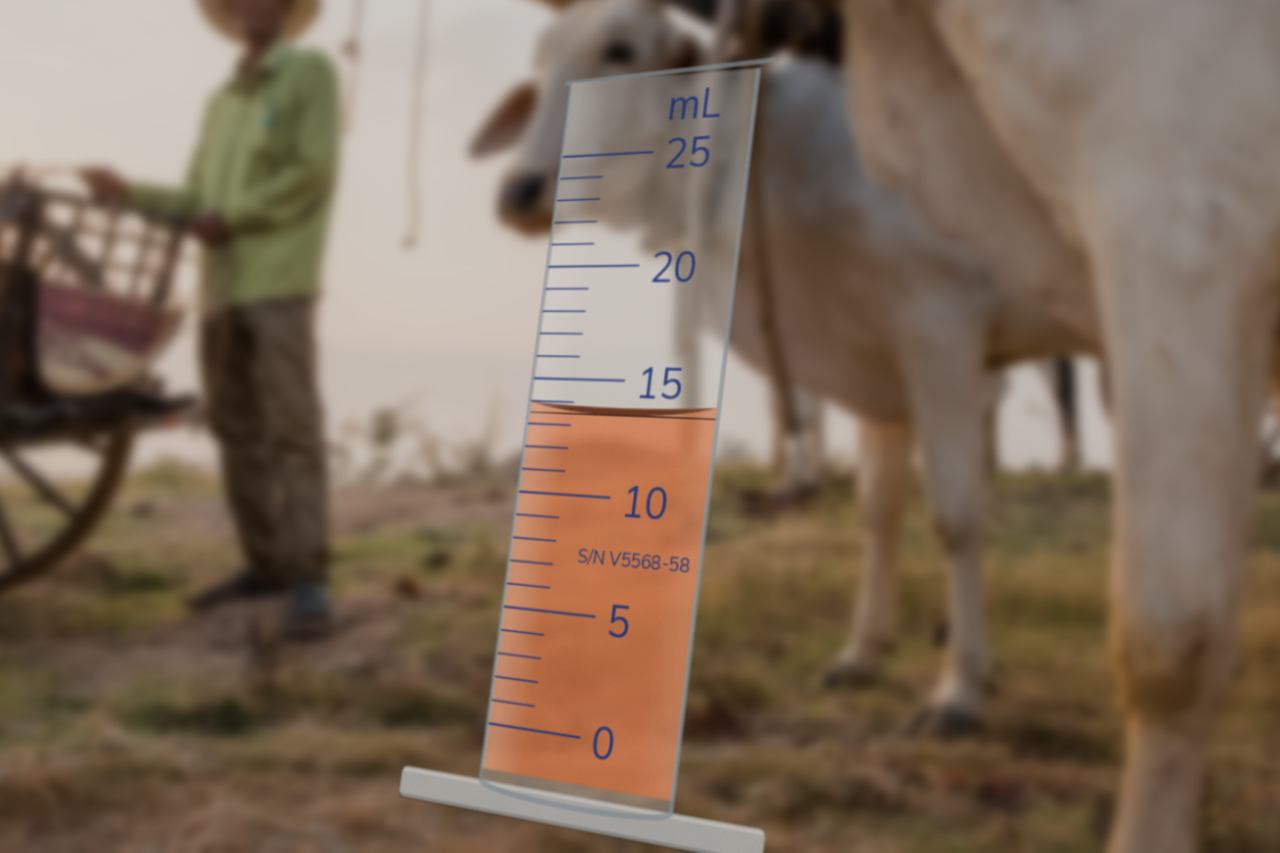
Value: 13.5 mL
